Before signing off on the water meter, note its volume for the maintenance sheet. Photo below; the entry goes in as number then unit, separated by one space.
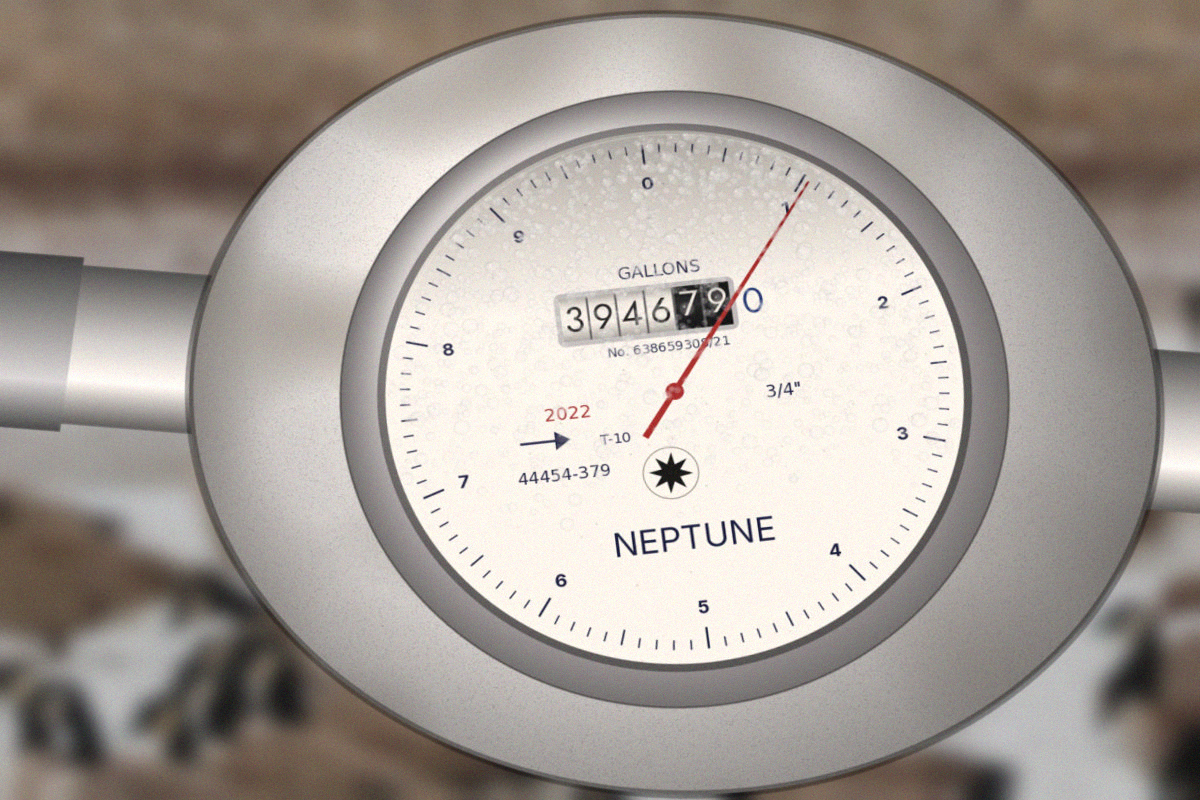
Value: 3946791.0 gal
